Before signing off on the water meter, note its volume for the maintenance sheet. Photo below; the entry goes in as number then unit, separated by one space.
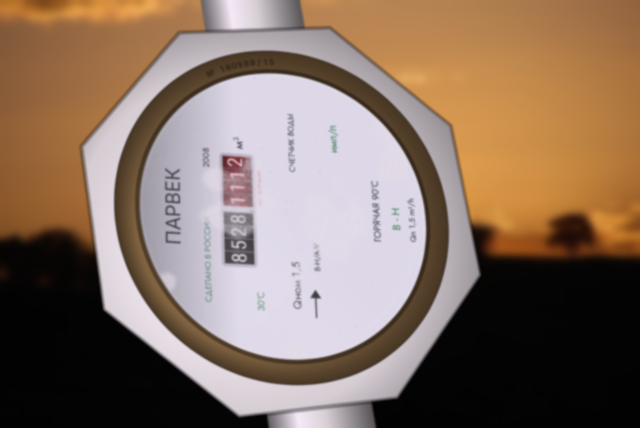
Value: 8528.1112 m³
